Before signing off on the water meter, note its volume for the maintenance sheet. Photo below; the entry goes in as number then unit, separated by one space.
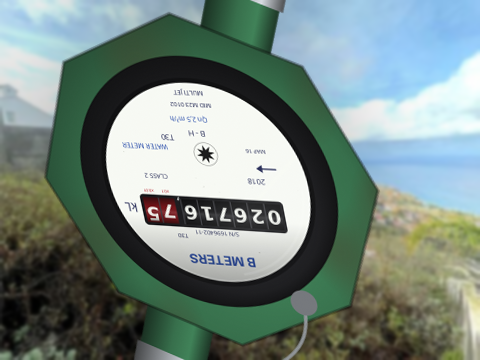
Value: 26716.75 kL
